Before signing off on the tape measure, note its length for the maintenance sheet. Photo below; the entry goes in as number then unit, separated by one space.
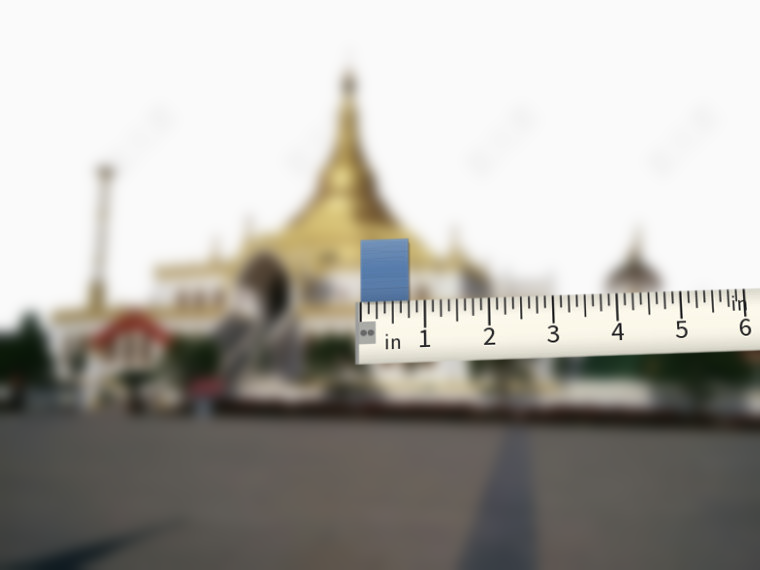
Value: 0.75 in
